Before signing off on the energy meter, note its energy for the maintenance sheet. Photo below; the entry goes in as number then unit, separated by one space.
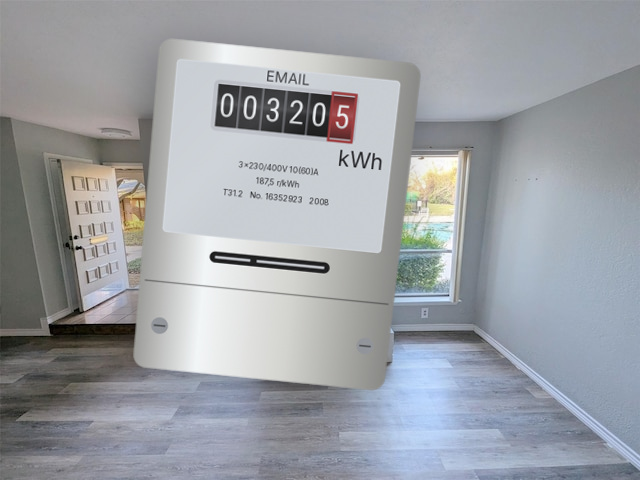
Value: 320.5 kWh
